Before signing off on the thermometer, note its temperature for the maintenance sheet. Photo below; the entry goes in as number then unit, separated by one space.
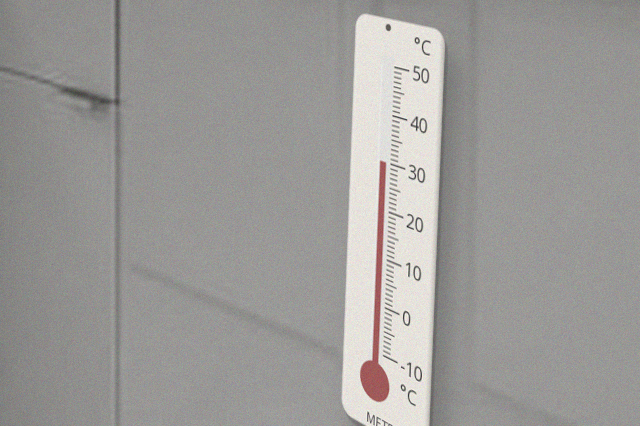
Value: 30 °C
